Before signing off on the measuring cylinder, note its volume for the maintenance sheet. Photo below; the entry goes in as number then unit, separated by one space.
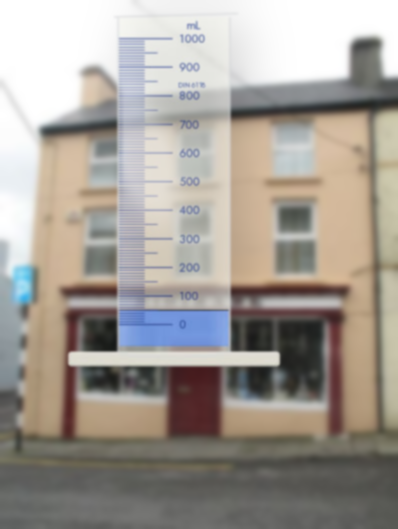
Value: 50 mL
